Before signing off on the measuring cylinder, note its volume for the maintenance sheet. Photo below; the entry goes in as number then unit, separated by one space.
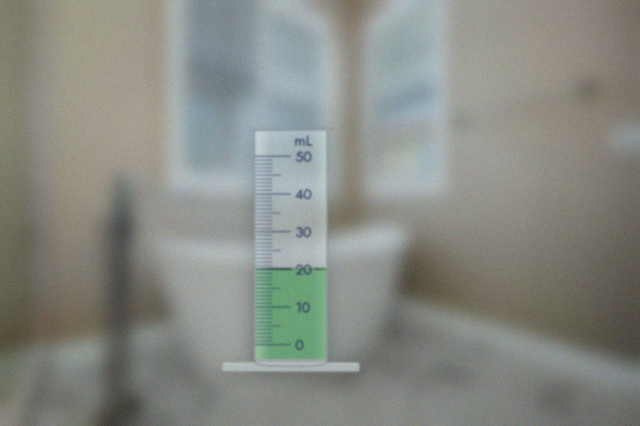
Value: 20 mL
